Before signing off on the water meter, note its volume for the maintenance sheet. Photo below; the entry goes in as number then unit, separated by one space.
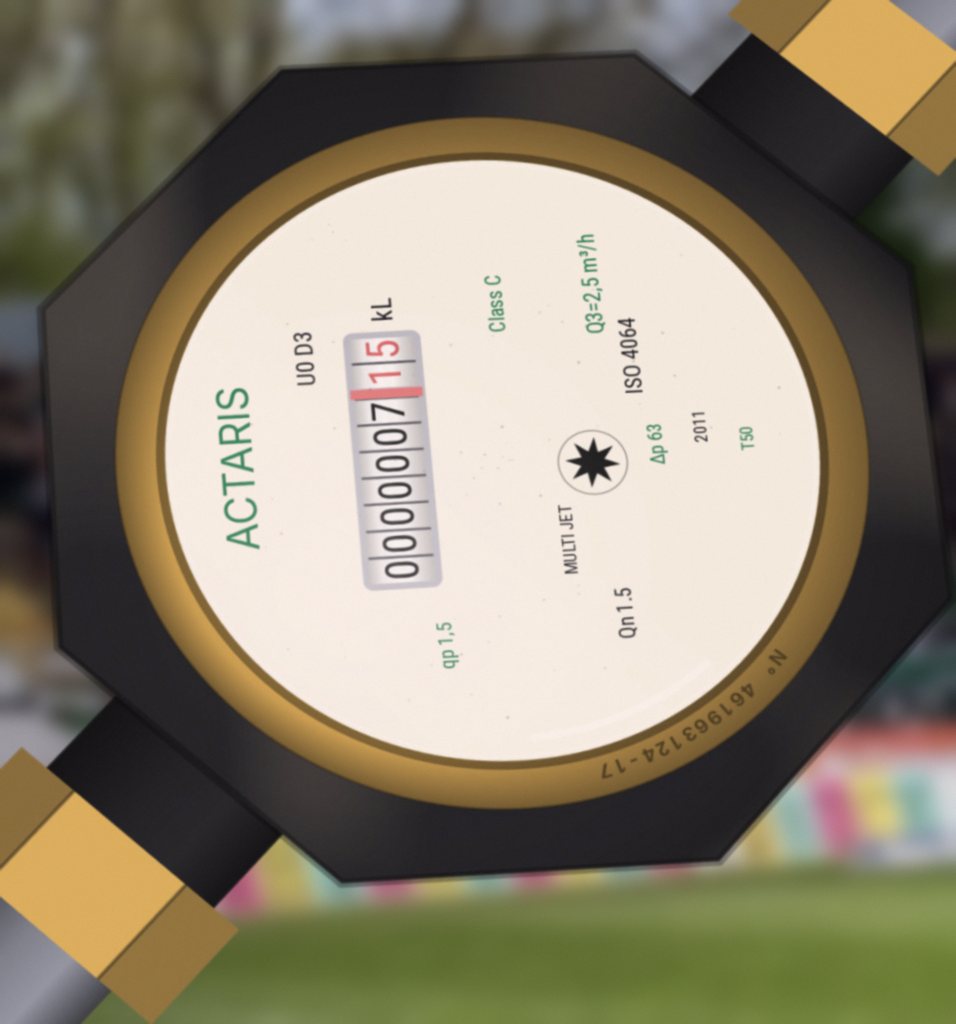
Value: 7.15 kL
